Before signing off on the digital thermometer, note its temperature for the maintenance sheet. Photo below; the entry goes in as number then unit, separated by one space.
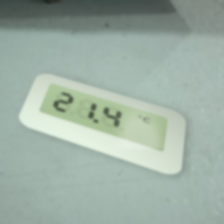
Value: 21.4 °C
